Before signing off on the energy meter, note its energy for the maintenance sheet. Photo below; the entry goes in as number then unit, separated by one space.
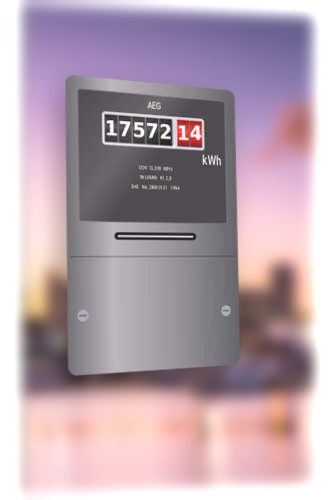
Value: 17572.14 kWh
